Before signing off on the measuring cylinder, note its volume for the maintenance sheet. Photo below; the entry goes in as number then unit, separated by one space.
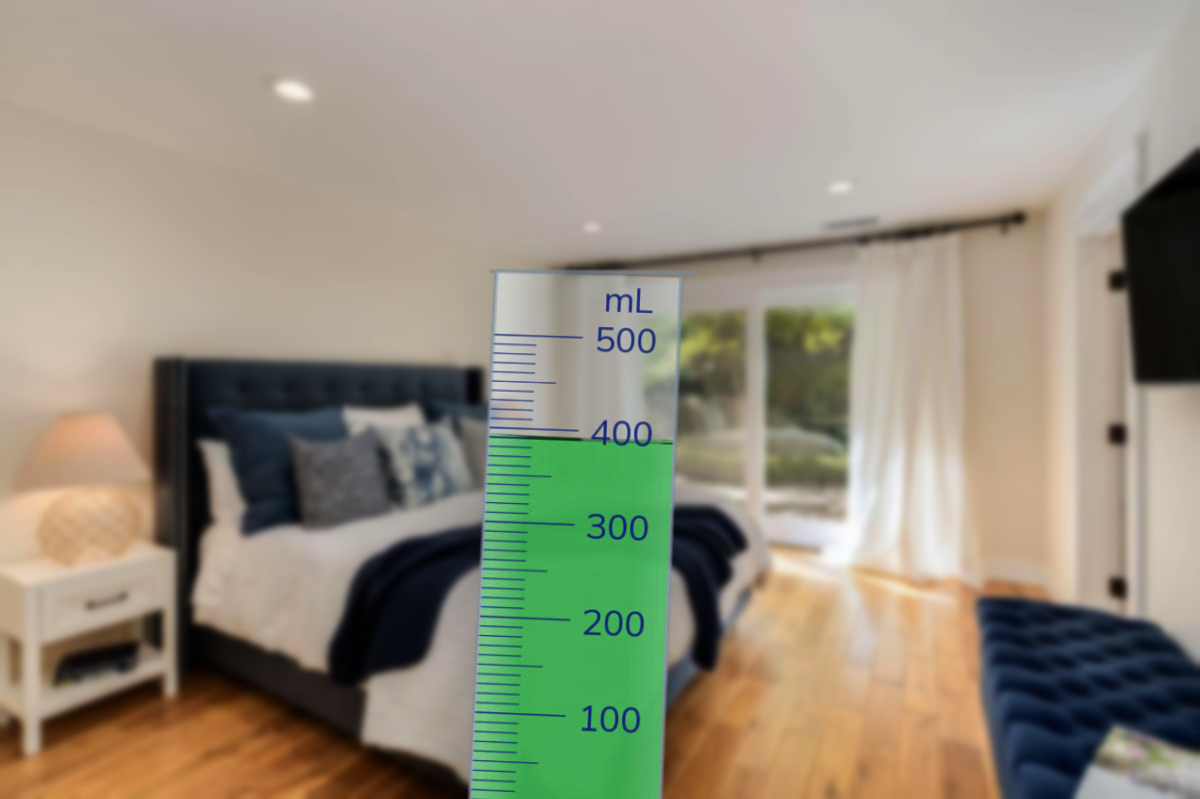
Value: 390 mL
